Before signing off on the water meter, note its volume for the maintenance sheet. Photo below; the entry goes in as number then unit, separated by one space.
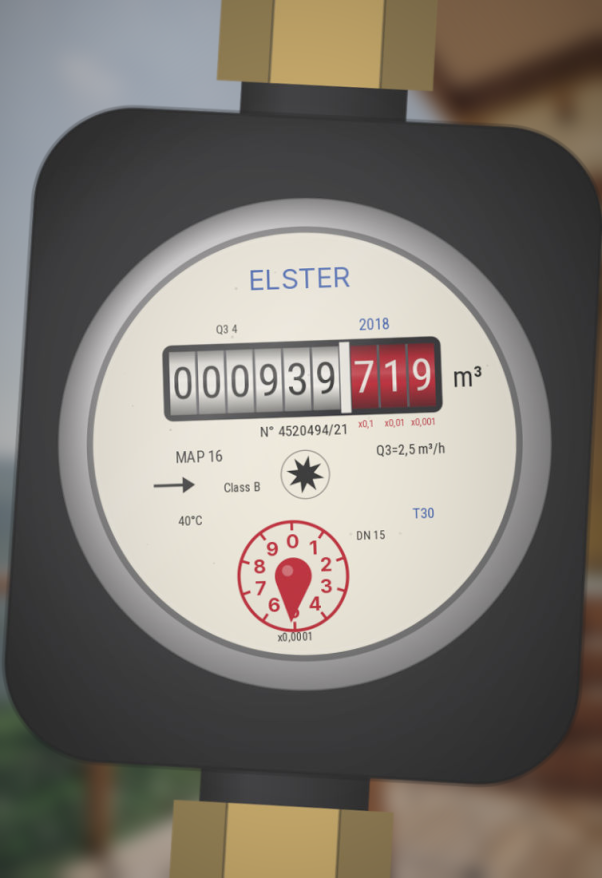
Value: 939.7195 m³
